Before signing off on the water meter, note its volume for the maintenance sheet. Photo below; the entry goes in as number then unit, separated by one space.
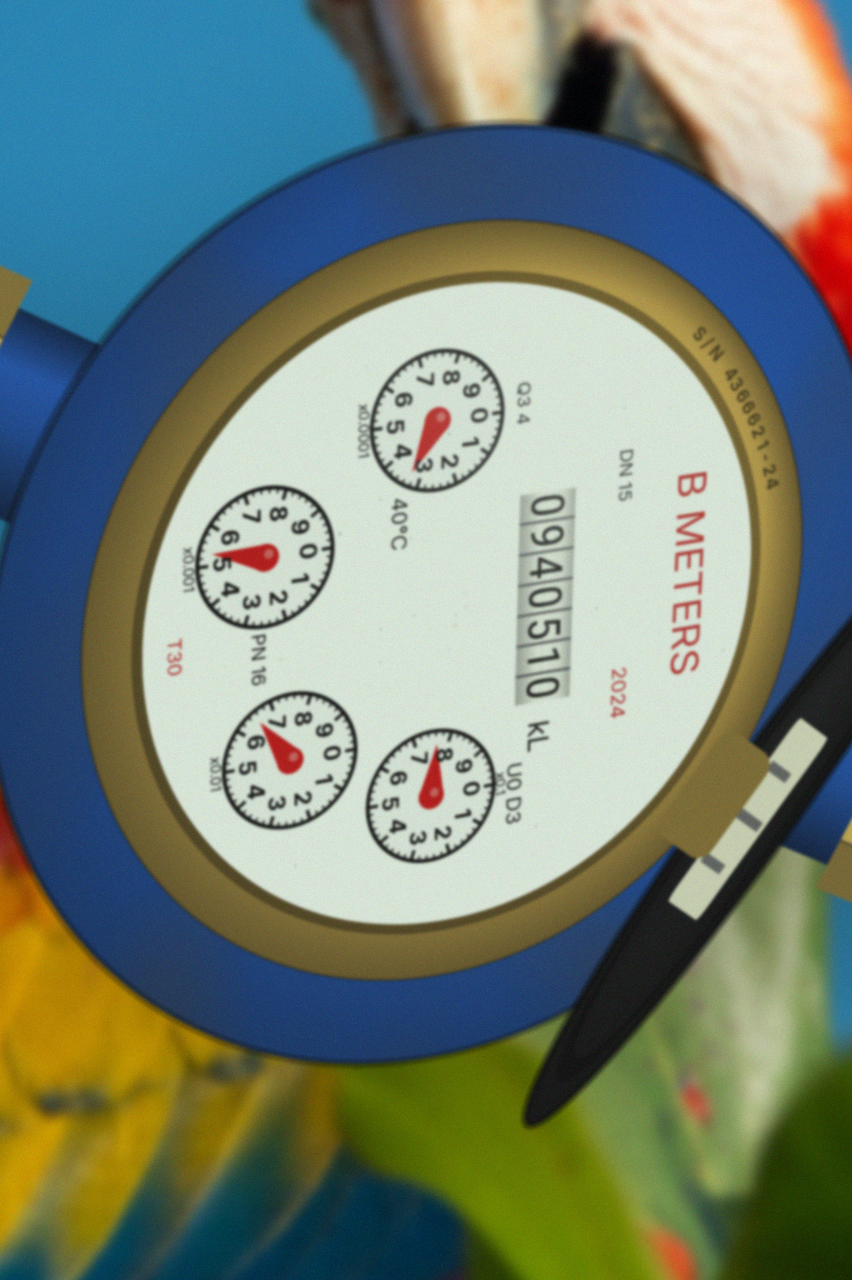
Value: 940510.7653 kL
